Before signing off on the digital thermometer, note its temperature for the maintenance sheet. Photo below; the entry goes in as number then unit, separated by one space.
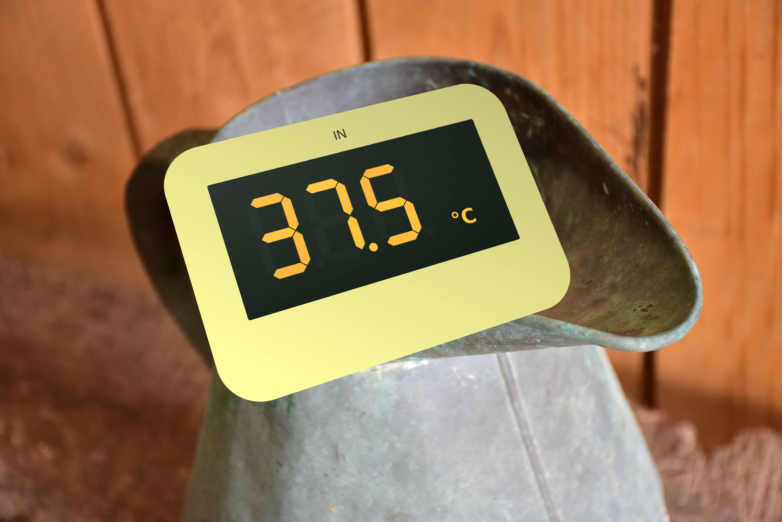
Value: 37.5 °C
